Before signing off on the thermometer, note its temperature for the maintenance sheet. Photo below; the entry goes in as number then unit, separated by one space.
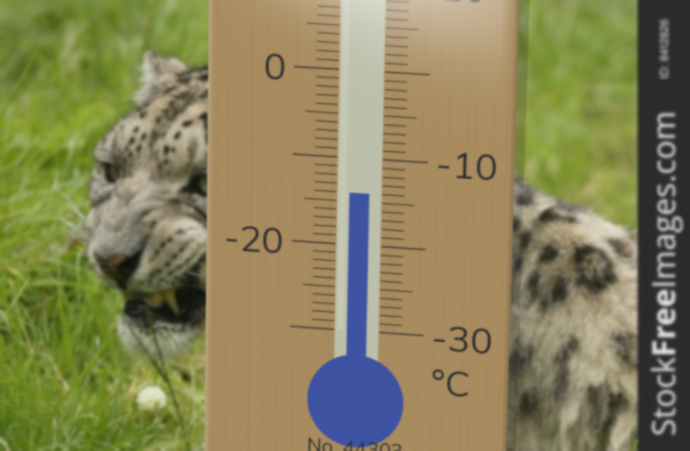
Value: -14 °C
